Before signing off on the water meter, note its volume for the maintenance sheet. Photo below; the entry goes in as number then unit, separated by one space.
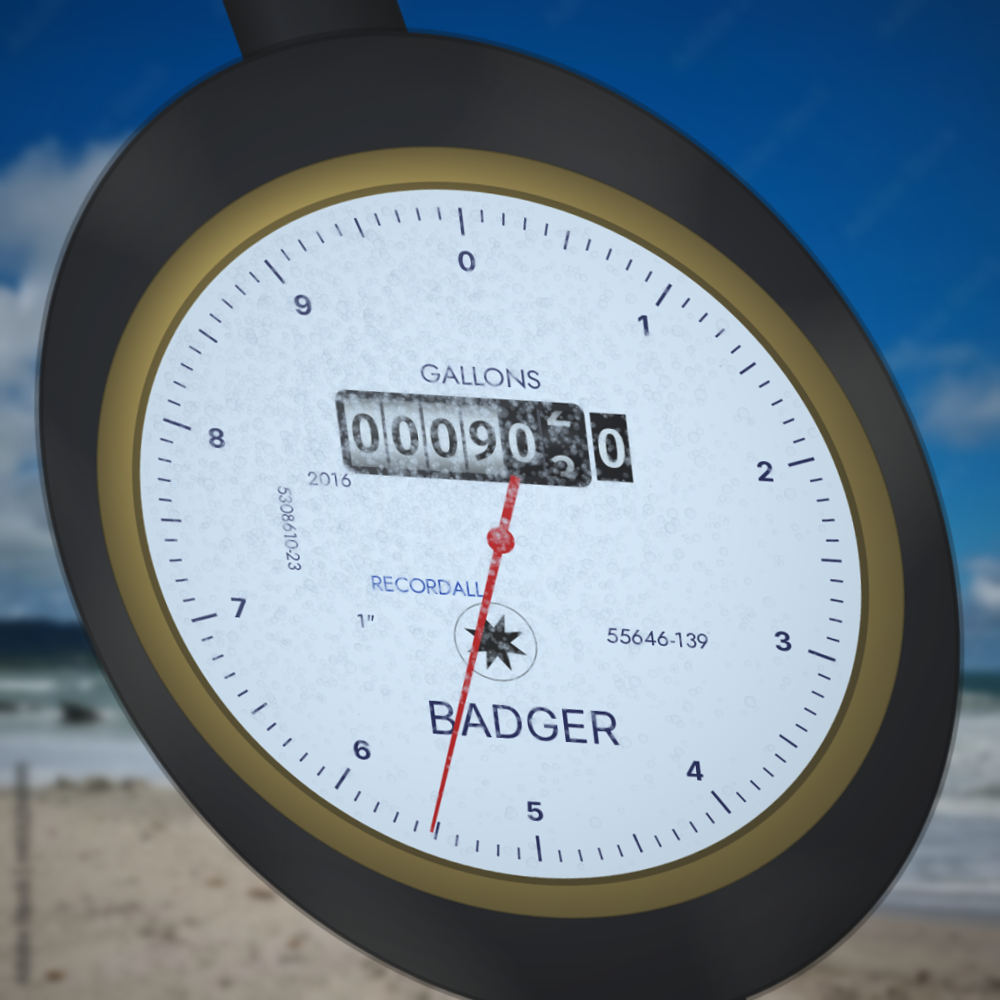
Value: 9025.5 gal
